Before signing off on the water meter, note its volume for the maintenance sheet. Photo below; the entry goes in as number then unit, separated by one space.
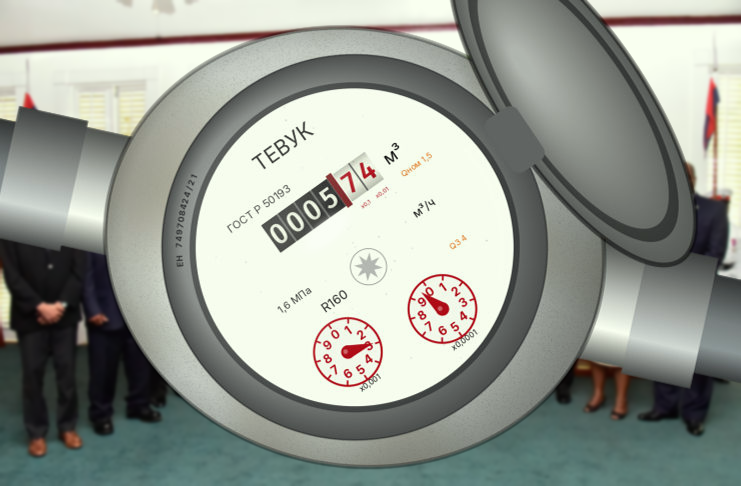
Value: 5.7429 m³
